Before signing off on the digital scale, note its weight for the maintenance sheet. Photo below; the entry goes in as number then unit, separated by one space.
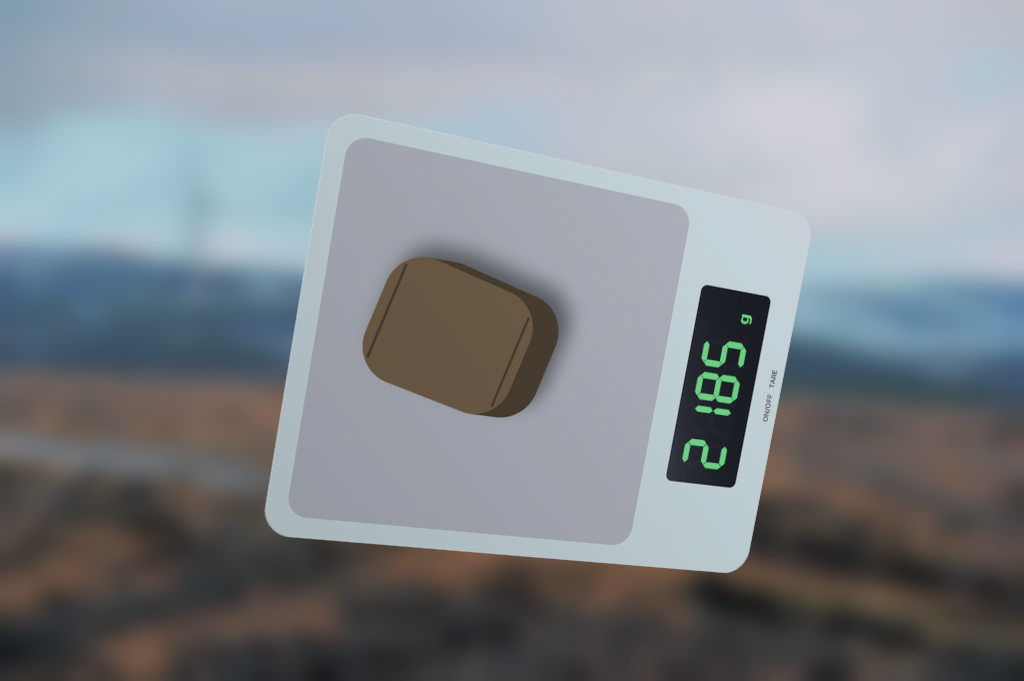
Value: 2185 g
